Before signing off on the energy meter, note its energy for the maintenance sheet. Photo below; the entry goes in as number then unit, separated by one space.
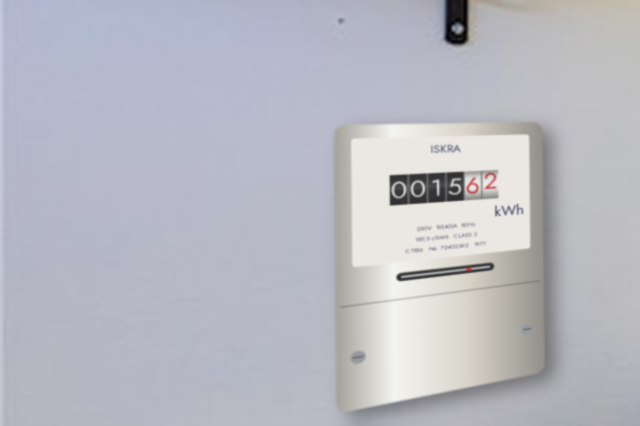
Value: 15.62 kWh
